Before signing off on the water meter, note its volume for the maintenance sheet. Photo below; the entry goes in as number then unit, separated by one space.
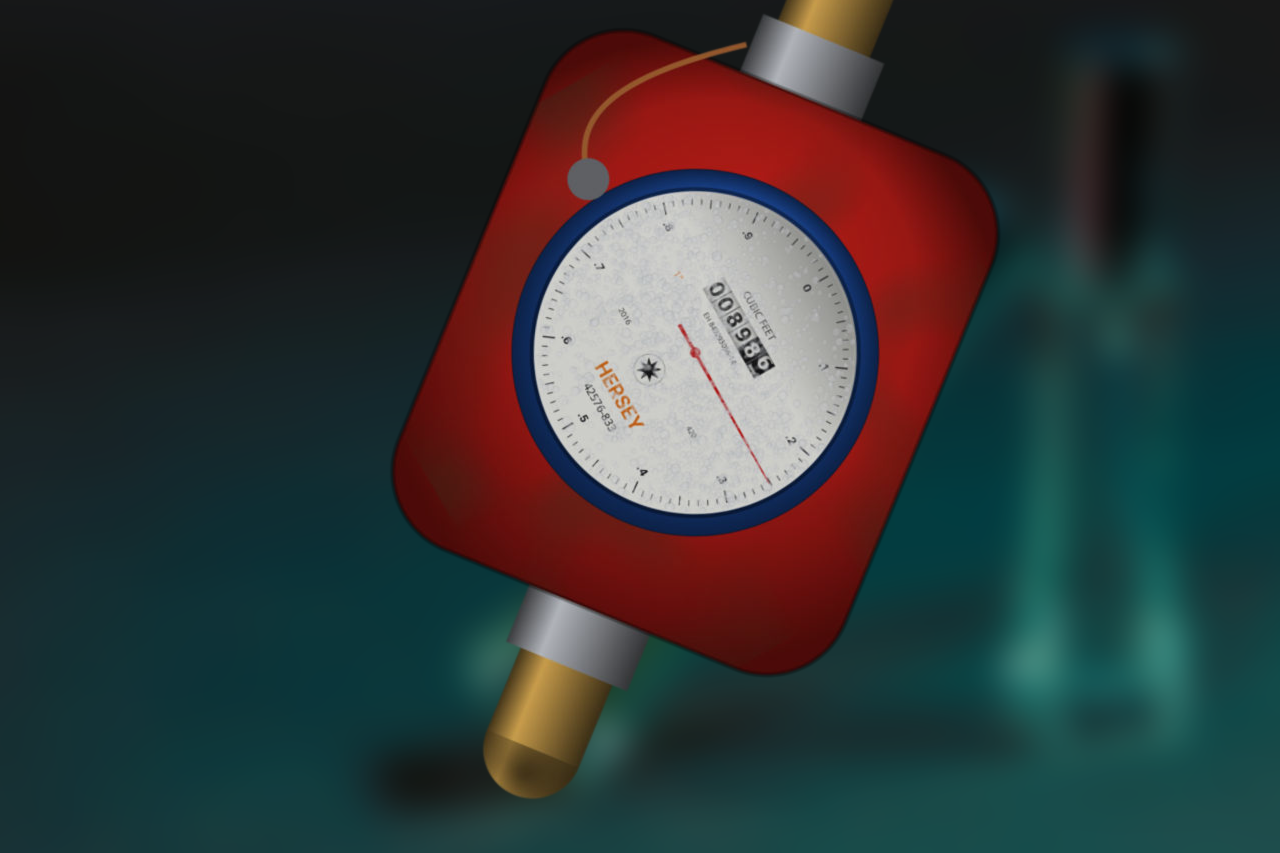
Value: 8986.25 ft³
